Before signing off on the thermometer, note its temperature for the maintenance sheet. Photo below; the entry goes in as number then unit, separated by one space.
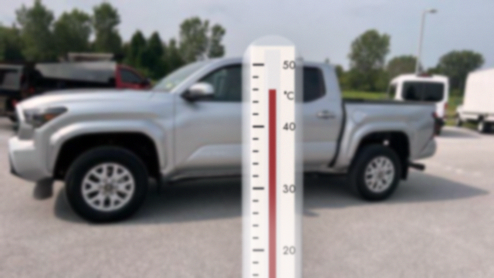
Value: 46 °C
